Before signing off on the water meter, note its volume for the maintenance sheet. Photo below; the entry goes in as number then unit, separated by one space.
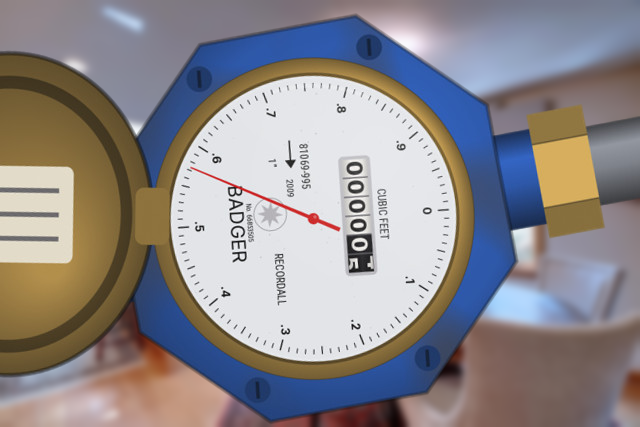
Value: 4.57 ft³
